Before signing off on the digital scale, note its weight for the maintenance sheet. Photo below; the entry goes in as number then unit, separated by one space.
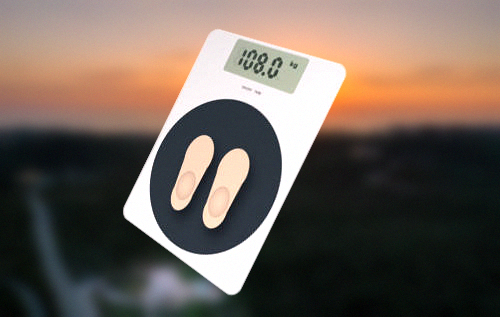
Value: 108.0 kg
